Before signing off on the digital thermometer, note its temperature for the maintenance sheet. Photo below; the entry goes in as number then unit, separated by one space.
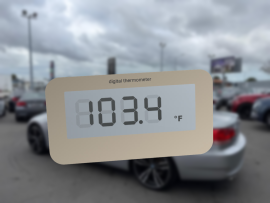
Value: 103.4 °F
